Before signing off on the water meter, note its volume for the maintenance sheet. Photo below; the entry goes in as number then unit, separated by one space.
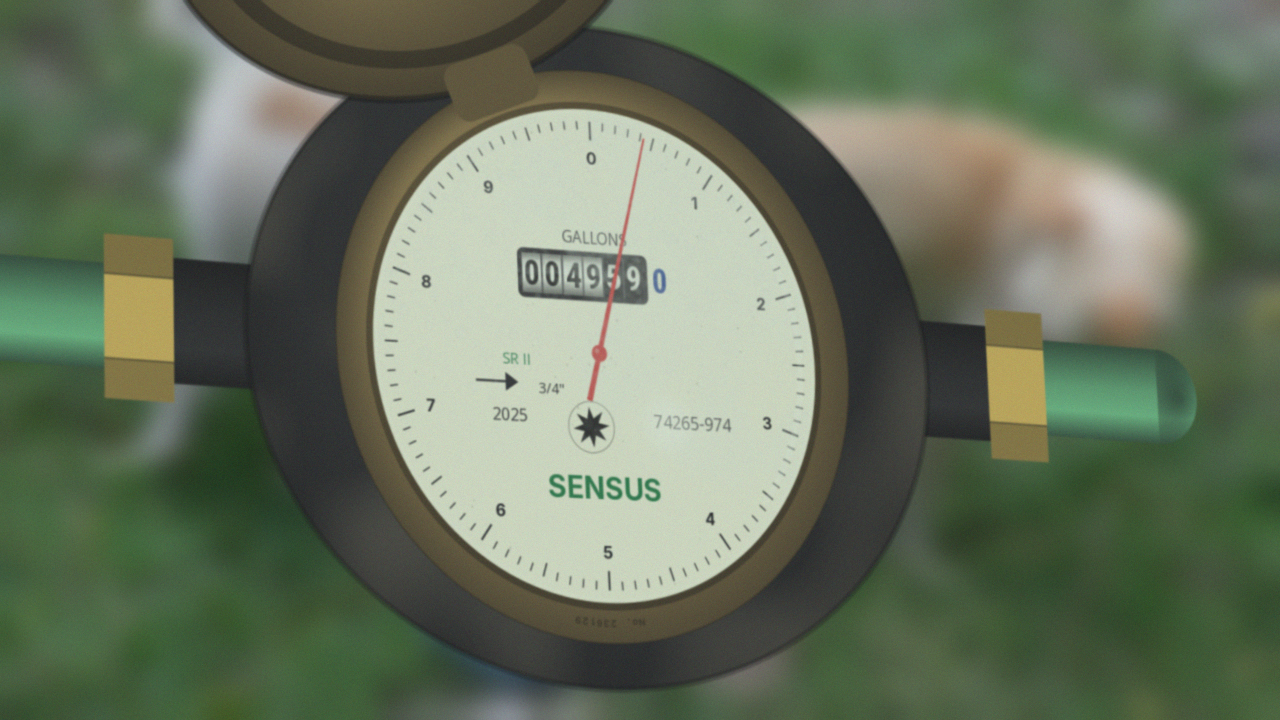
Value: 49590.4 gal
